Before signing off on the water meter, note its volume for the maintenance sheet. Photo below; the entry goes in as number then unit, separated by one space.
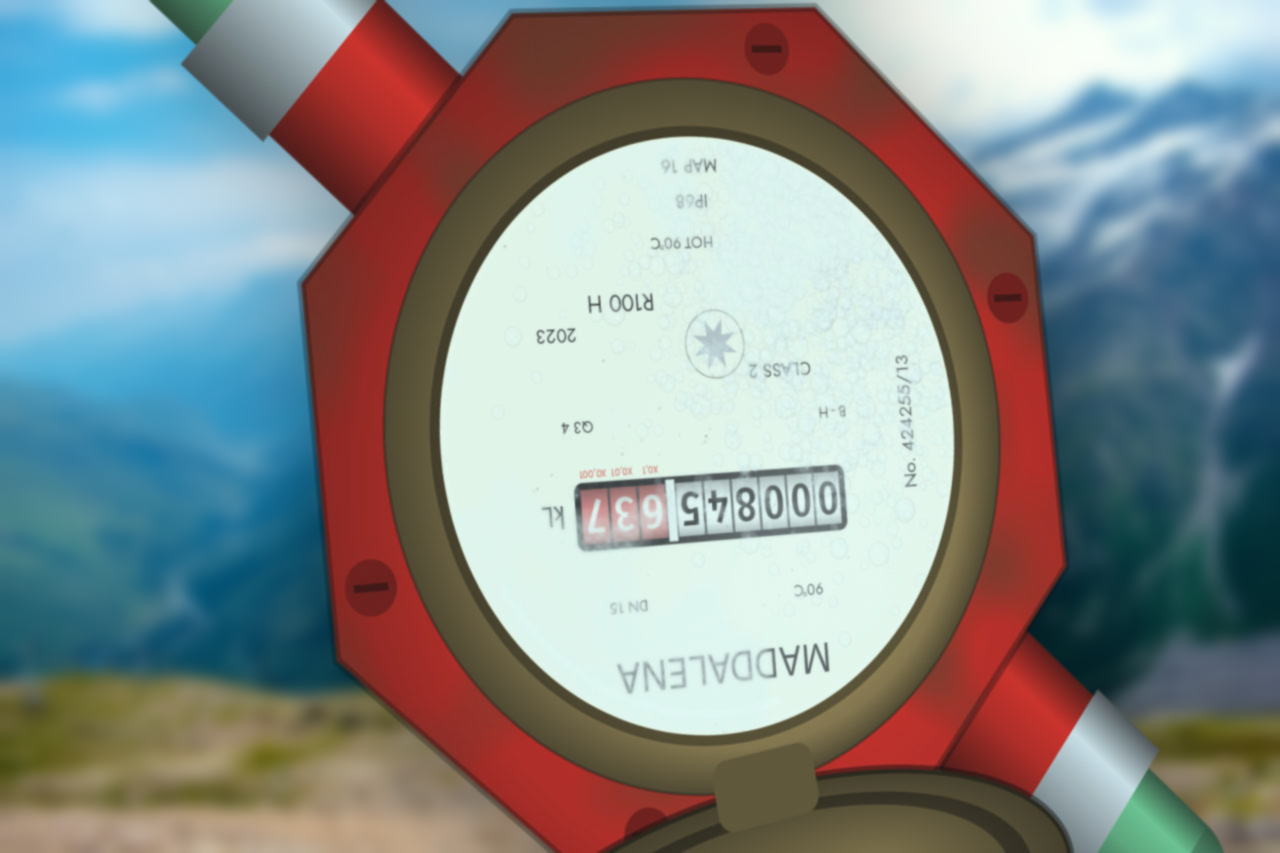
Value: 845.637 kL
